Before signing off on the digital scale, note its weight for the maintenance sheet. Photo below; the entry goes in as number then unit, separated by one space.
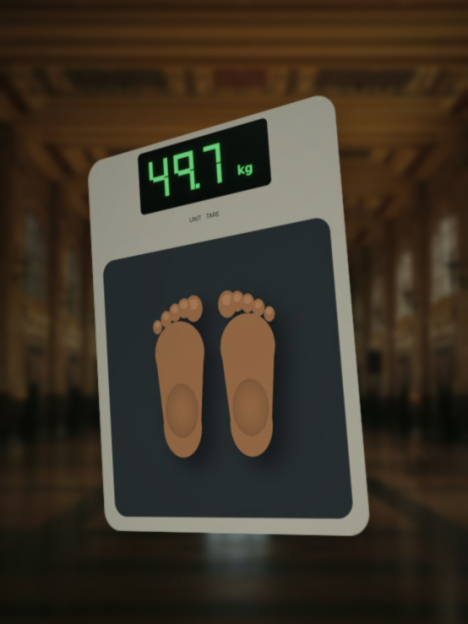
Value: 49.7 kg
